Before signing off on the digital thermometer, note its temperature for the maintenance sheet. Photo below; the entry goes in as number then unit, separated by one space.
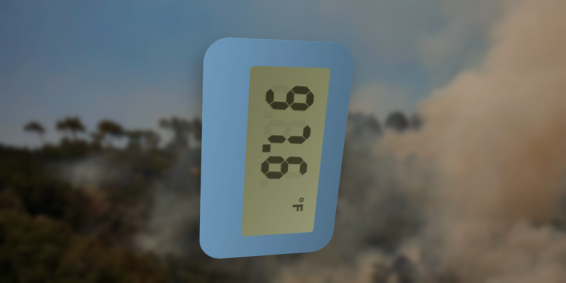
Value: 97.6 °F
